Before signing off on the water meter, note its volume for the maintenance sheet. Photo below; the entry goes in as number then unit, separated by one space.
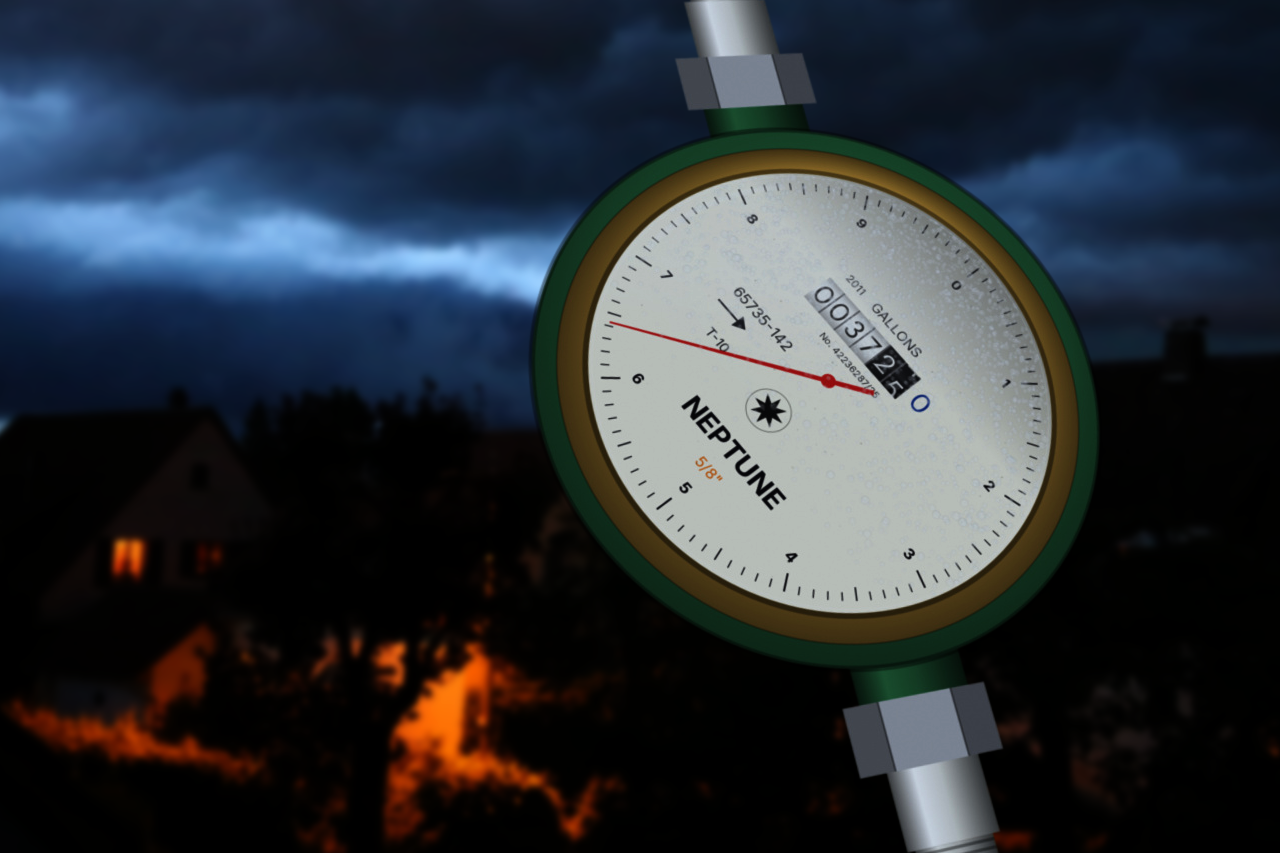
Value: 37246.4 gal
